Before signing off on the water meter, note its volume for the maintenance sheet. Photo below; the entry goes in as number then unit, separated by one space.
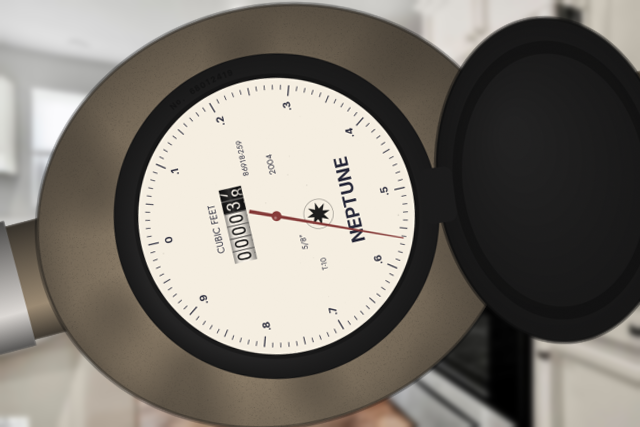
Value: 37.56 ft³
